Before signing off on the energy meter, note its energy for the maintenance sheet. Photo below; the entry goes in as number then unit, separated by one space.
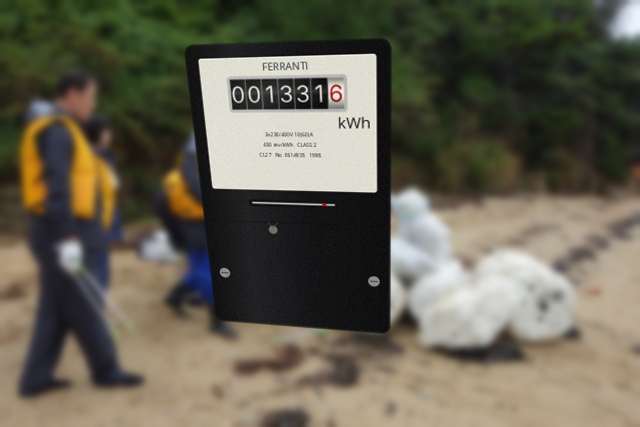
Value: 1331.6 kWh
